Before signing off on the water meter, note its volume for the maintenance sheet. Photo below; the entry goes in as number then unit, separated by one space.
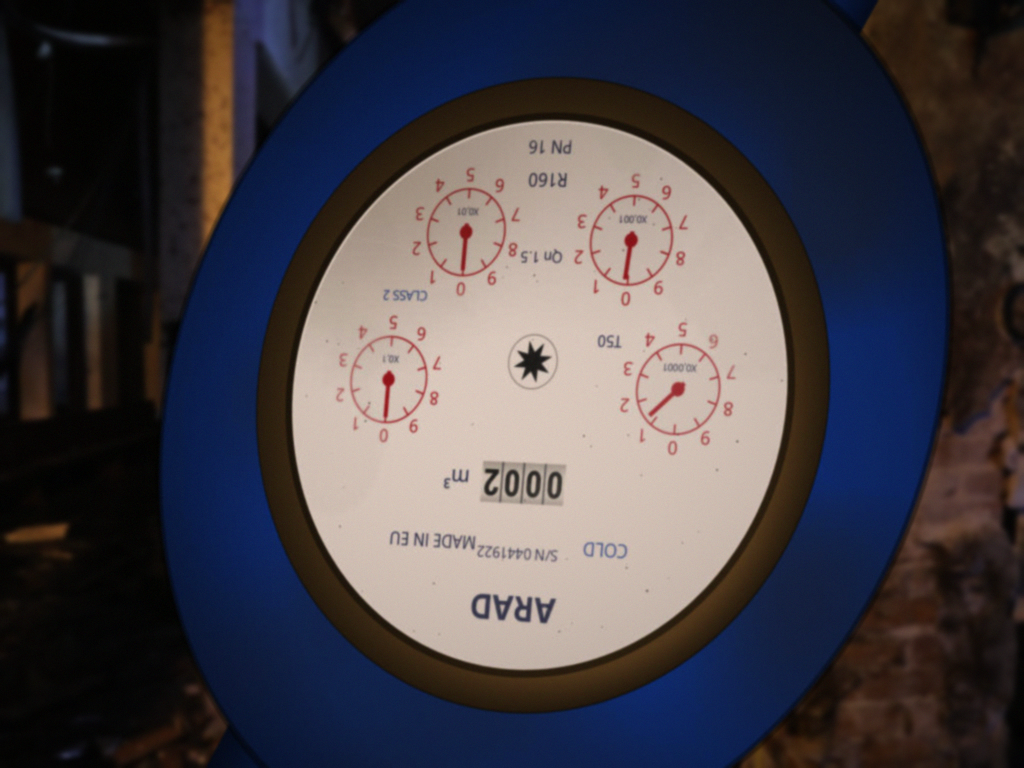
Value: 2.0001 m³
